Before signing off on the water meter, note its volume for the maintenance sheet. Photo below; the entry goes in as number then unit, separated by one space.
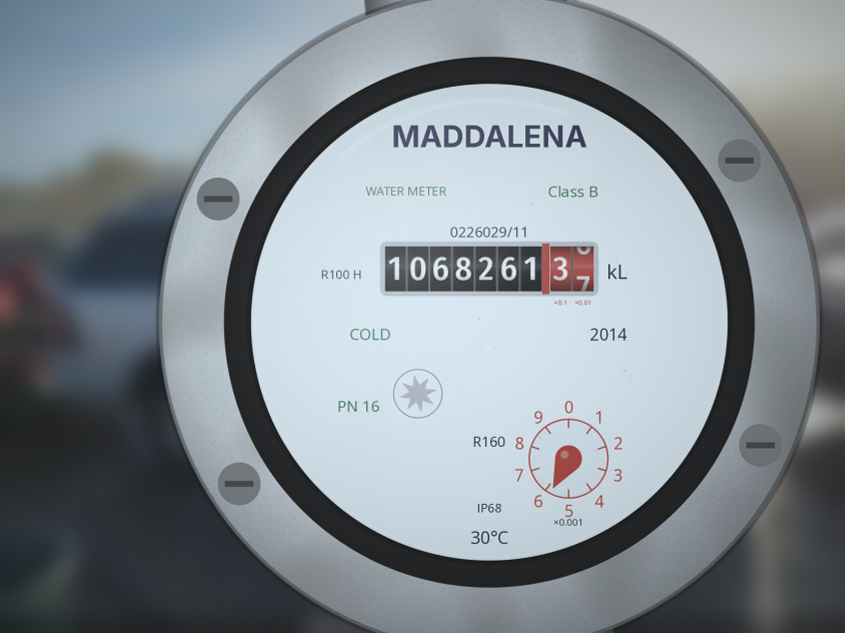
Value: 1068261.365 kL
